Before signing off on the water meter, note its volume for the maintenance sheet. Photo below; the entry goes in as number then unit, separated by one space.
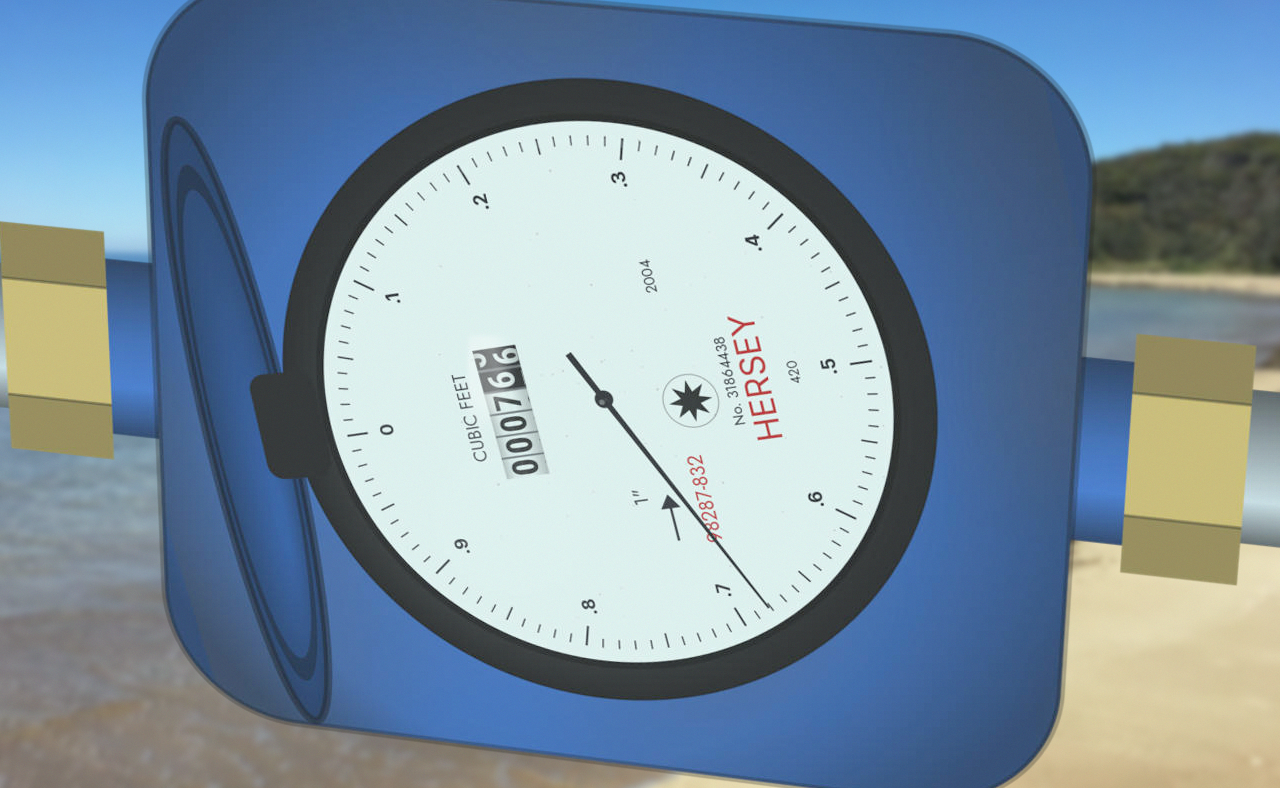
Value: 765.68 ft³
